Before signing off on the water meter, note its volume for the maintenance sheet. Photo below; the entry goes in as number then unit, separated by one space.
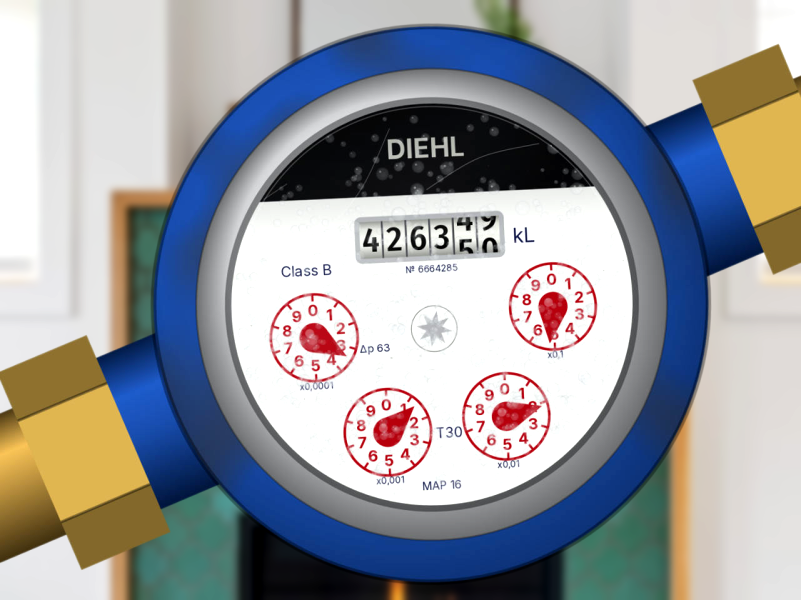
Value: 426349.5213 kL
